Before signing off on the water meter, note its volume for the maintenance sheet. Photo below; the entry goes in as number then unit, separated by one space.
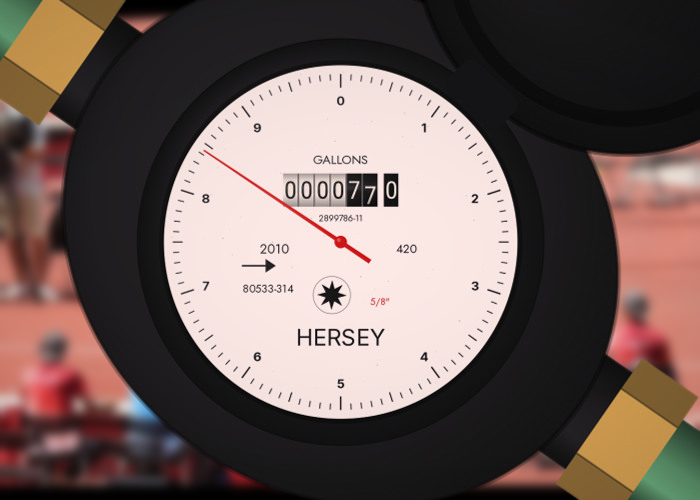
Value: 768.4 gal
